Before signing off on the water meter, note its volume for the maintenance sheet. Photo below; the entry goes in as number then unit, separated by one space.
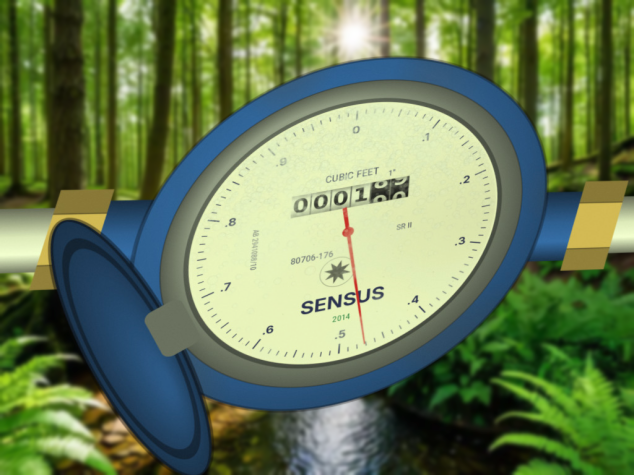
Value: 189.47 ft³
